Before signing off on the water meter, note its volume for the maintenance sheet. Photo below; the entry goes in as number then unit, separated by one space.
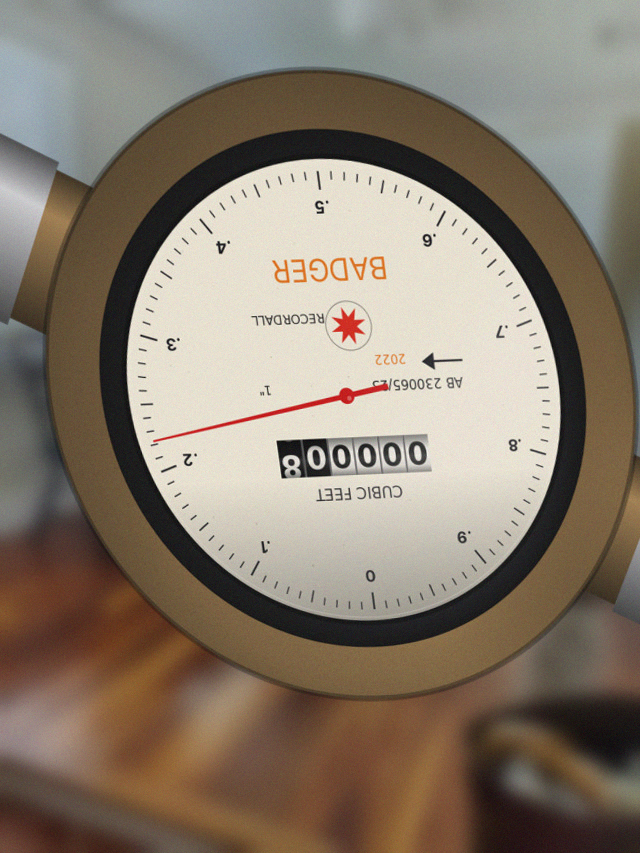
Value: 8.22 ft³
